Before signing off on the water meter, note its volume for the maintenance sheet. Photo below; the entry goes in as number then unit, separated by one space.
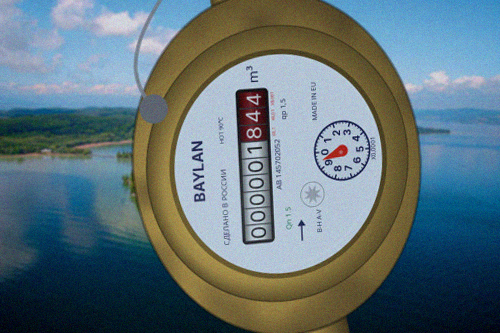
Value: 1.8439 m³
